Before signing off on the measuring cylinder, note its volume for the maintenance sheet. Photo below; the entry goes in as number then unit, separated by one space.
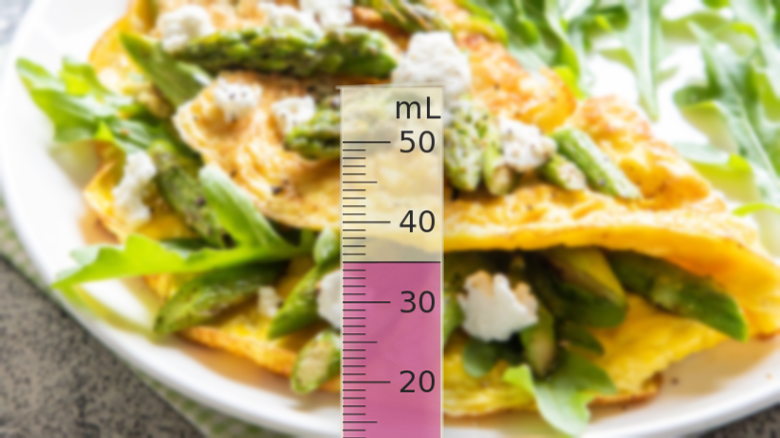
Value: 35 mL
